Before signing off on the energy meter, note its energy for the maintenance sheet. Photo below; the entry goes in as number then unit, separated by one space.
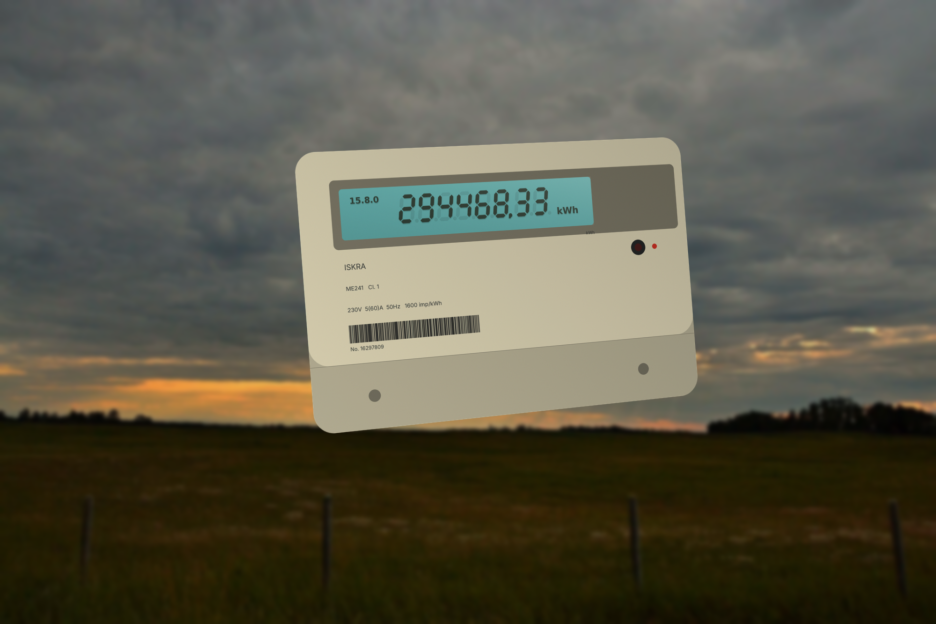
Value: 294468.33 kWh
